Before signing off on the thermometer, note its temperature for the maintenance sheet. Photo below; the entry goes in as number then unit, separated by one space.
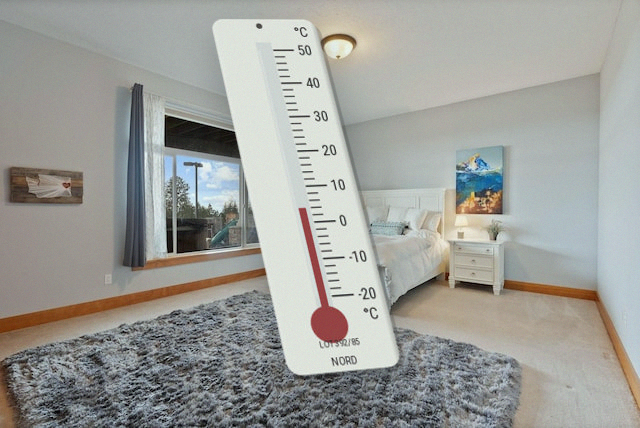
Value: 4 °C
